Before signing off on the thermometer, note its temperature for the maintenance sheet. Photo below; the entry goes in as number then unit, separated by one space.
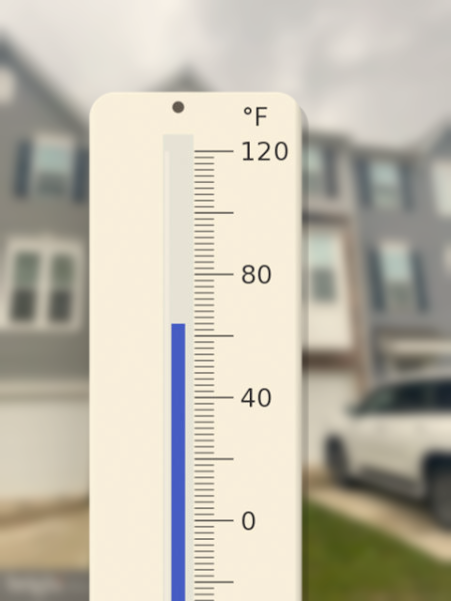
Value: 64 °F
